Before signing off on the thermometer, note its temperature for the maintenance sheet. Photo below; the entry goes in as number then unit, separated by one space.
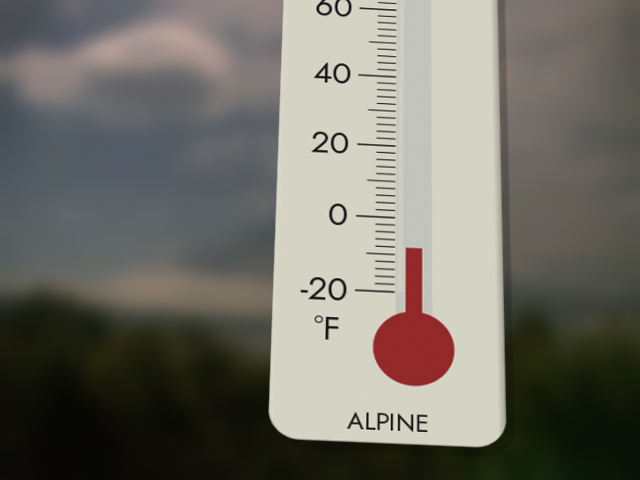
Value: -8 °F
